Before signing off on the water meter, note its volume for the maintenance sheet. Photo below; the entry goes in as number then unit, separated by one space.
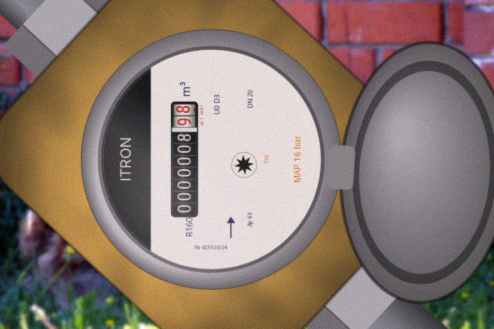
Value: 8.98 m³
